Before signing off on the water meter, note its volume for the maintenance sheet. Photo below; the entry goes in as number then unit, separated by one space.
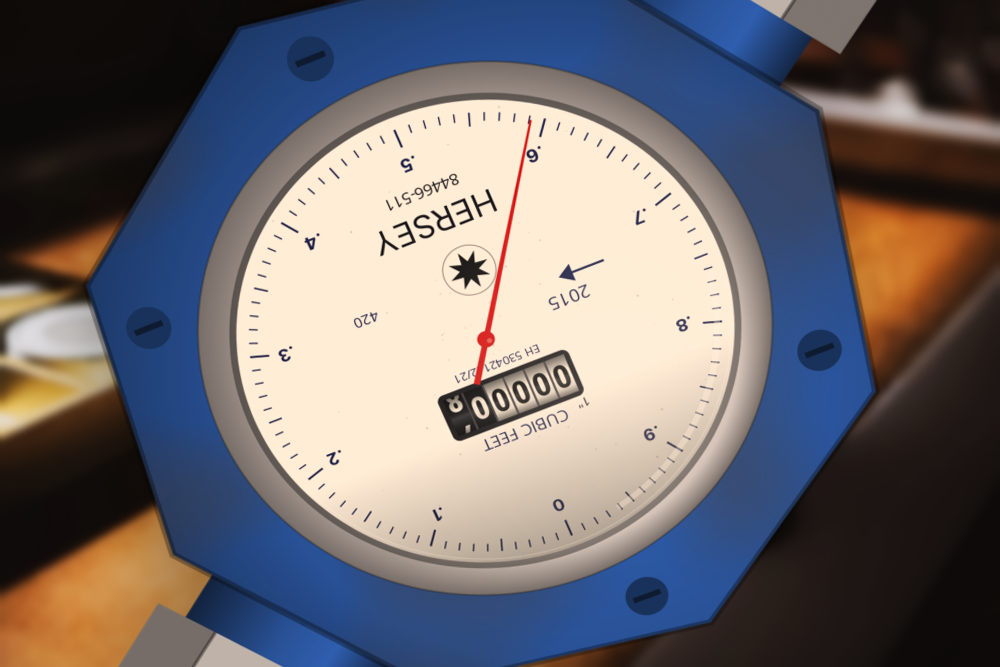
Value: 7.59 ft³
